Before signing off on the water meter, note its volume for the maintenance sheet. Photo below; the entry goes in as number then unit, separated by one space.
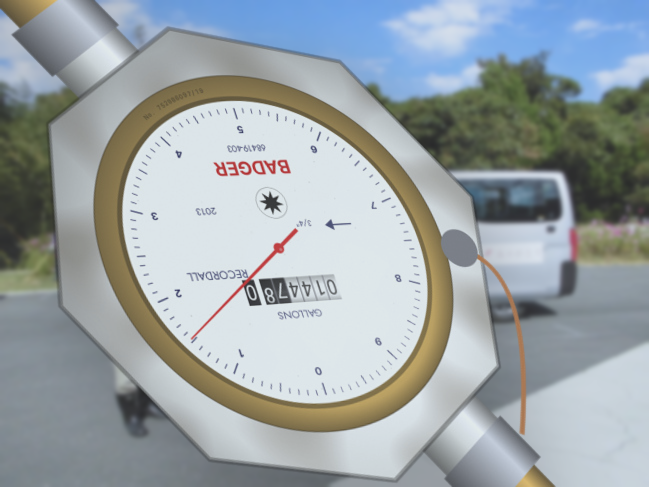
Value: 144781.5 gal
